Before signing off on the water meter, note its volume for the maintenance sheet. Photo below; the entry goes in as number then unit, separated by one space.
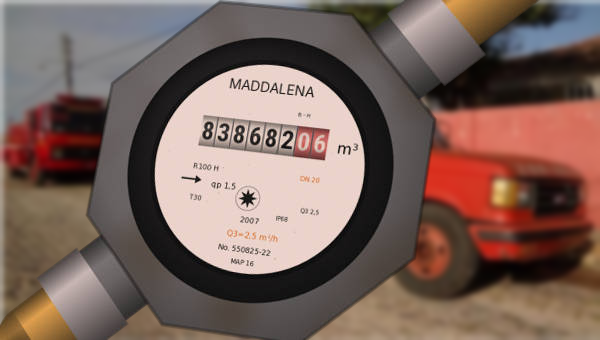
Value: 838682.06 m³
